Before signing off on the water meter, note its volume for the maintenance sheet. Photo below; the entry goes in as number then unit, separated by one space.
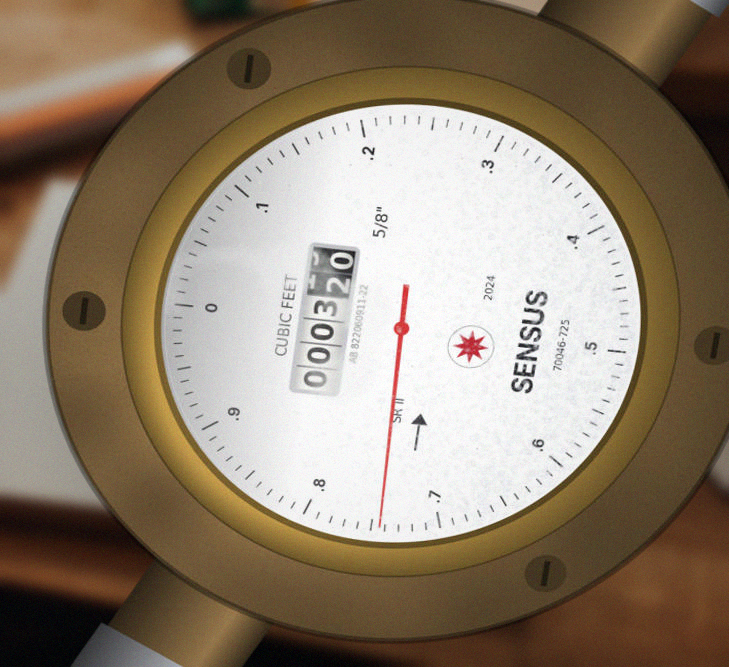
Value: 319.74 ft³
